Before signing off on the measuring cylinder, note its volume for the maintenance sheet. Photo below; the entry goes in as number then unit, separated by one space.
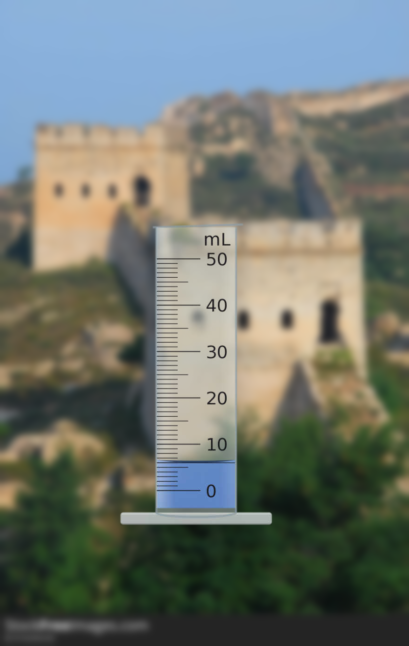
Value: 6 mL
